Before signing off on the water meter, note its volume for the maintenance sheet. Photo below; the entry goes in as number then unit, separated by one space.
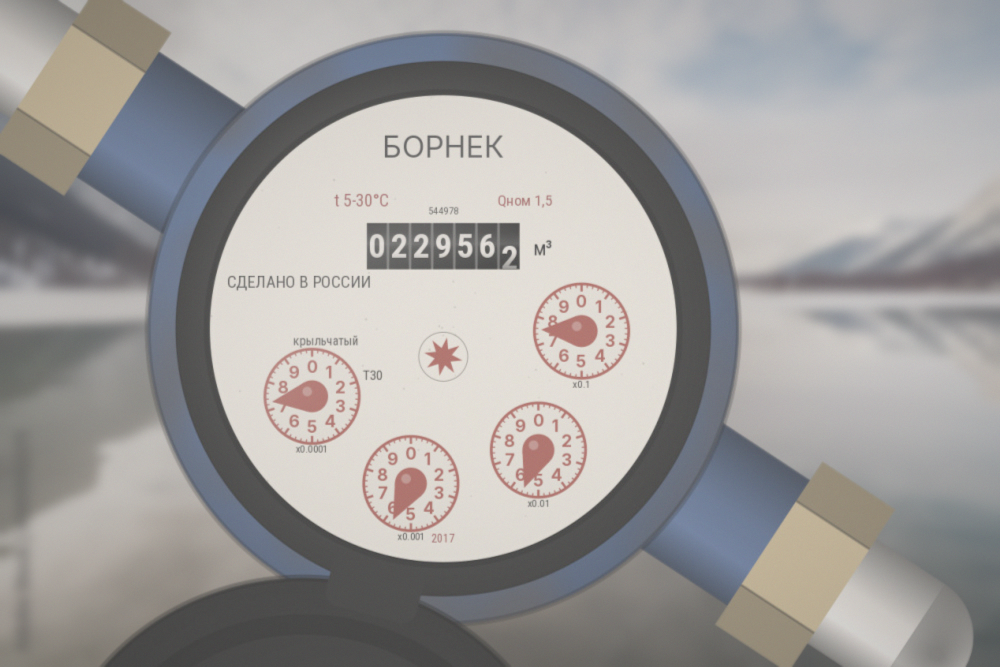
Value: 229561.7557 m³
